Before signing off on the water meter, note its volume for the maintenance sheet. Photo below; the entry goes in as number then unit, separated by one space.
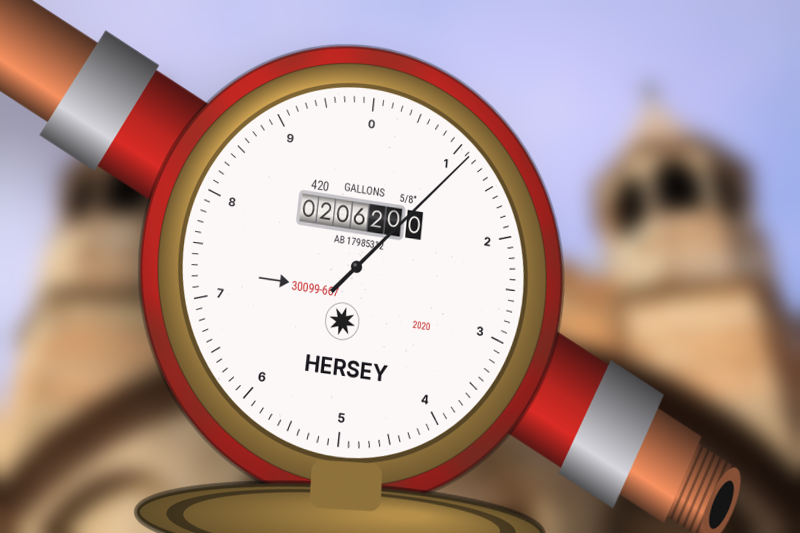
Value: 206201.1 gal
